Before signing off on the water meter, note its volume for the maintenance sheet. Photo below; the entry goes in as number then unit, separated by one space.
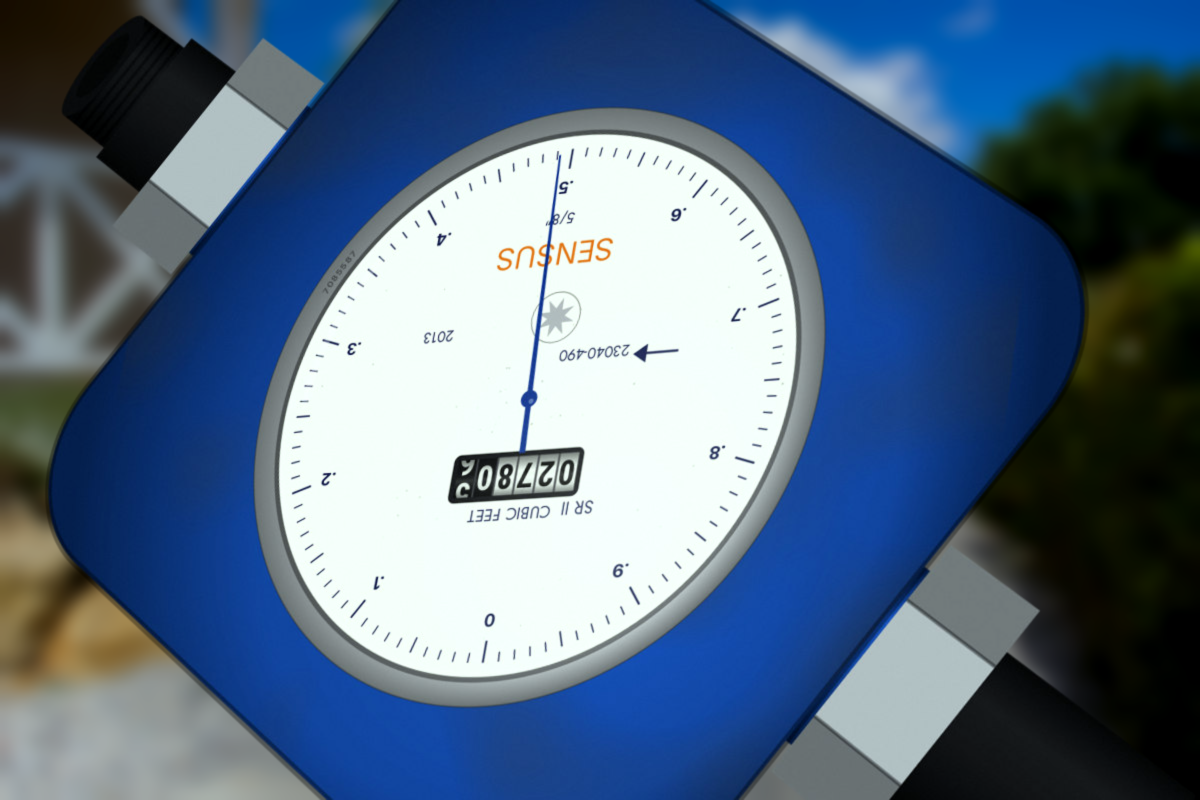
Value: 27805.49 ft³
